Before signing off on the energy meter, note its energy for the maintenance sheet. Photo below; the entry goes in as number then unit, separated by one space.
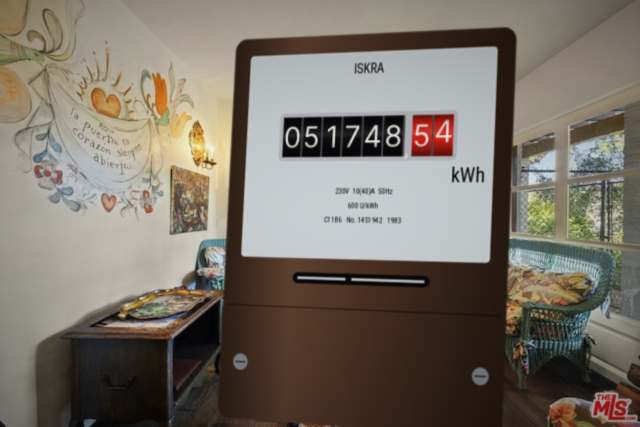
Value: 51748.54 kWh
